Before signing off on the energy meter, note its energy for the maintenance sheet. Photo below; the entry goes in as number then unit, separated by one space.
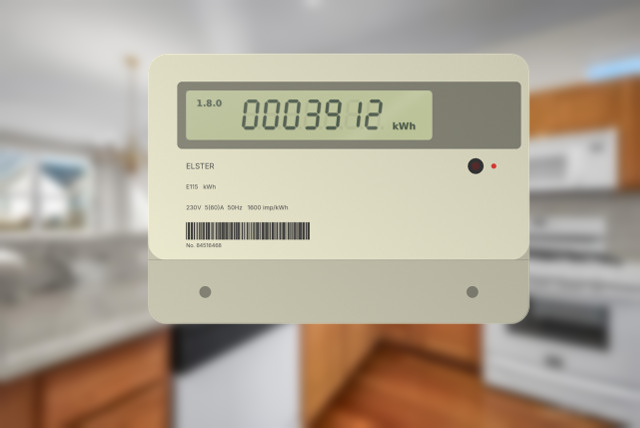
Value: 3912 kWh
